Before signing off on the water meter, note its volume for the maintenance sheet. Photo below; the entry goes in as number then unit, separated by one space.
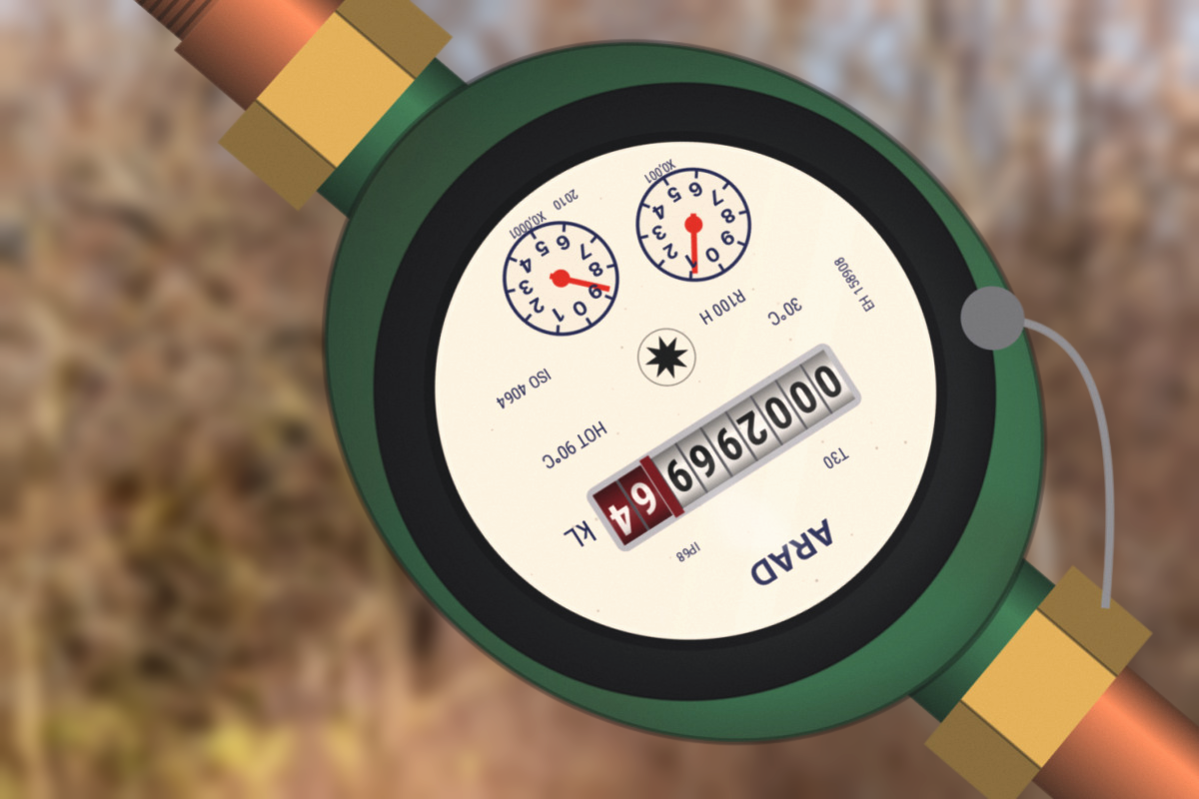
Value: 2969.6408 kL
